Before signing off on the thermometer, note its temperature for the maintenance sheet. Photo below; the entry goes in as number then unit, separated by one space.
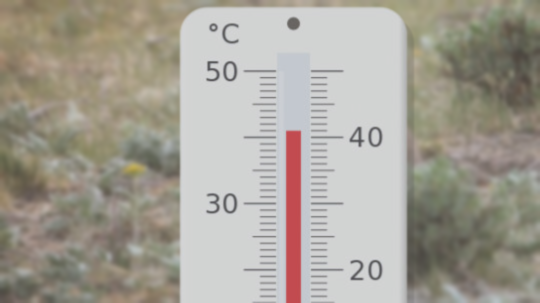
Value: 41 °C
